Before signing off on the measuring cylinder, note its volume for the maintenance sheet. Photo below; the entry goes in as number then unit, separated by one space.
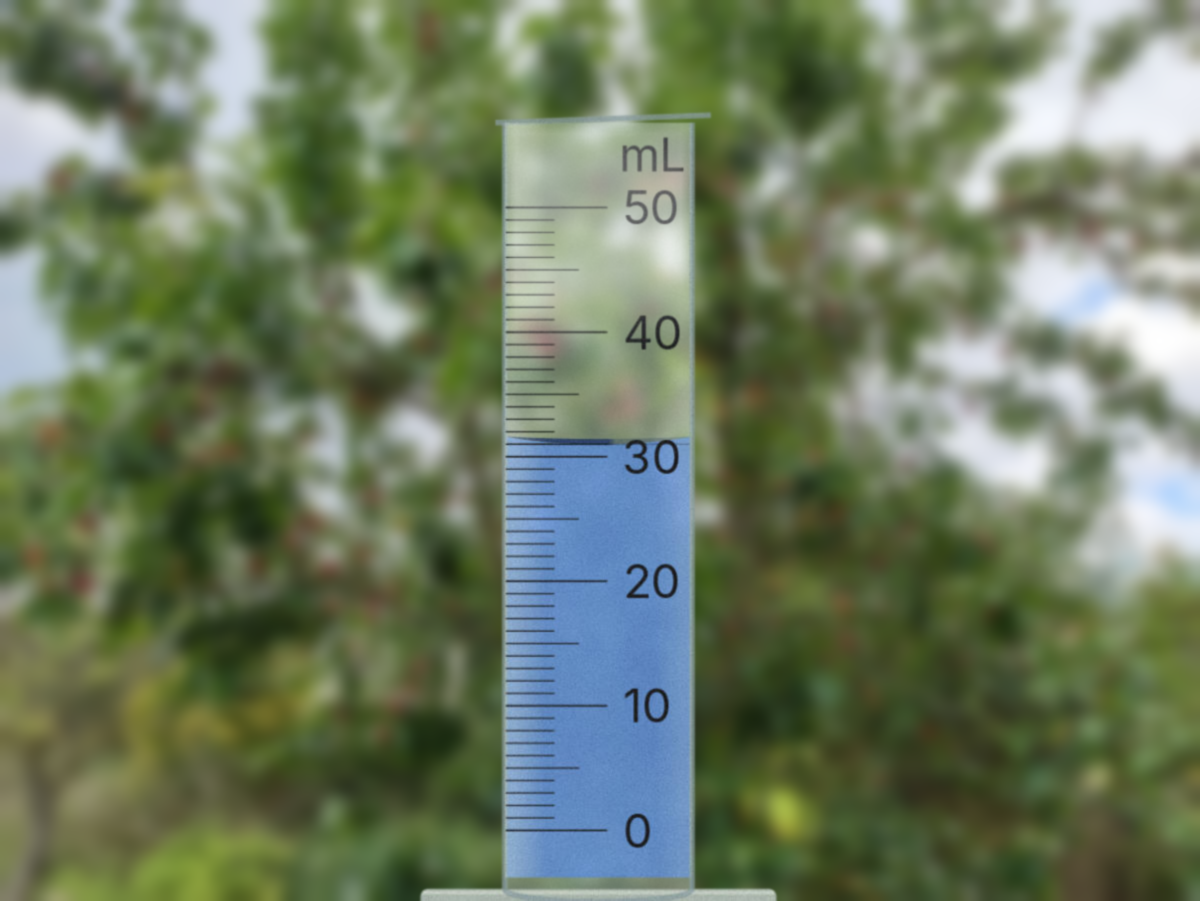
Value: 31 mL
